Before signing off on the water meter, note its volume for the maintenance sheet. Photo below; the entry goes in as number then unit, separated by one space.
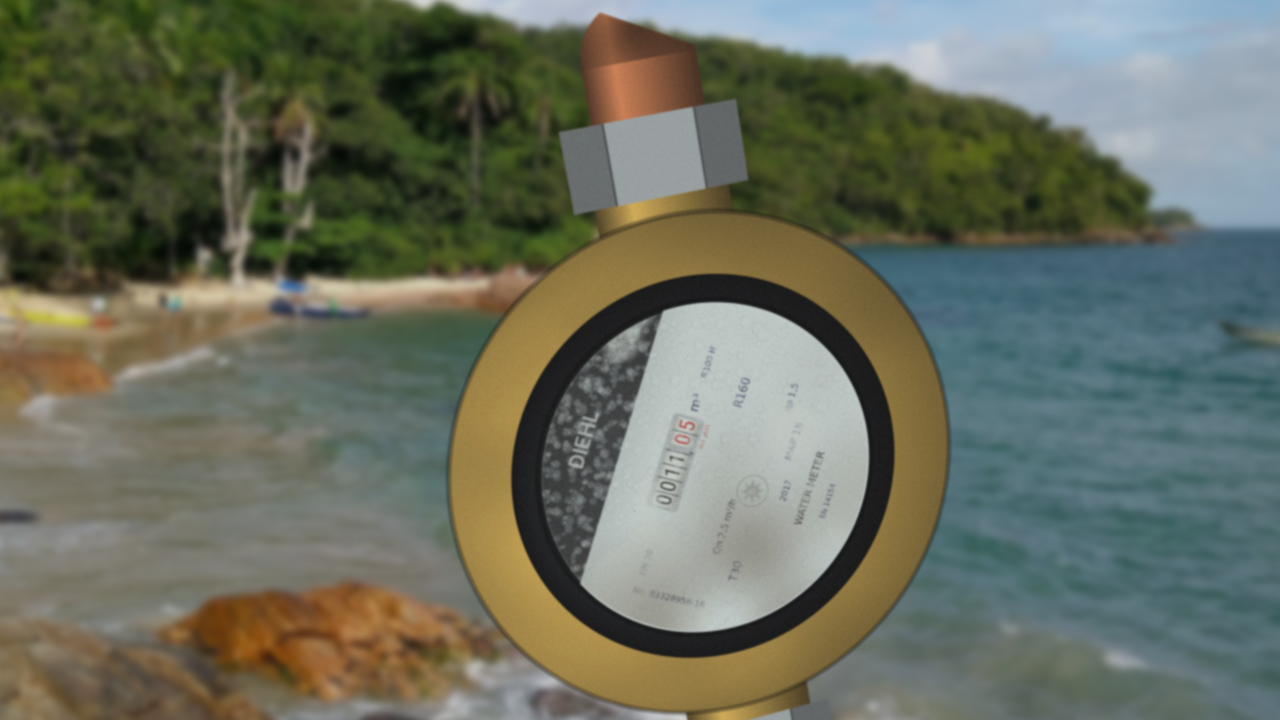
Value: 11.05 m³
